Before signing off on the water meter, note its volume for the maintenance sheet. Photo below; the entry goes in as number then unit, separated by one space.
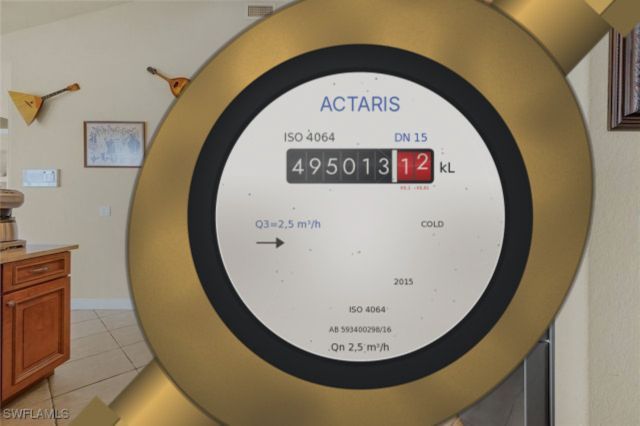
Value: 495013.12 kL
